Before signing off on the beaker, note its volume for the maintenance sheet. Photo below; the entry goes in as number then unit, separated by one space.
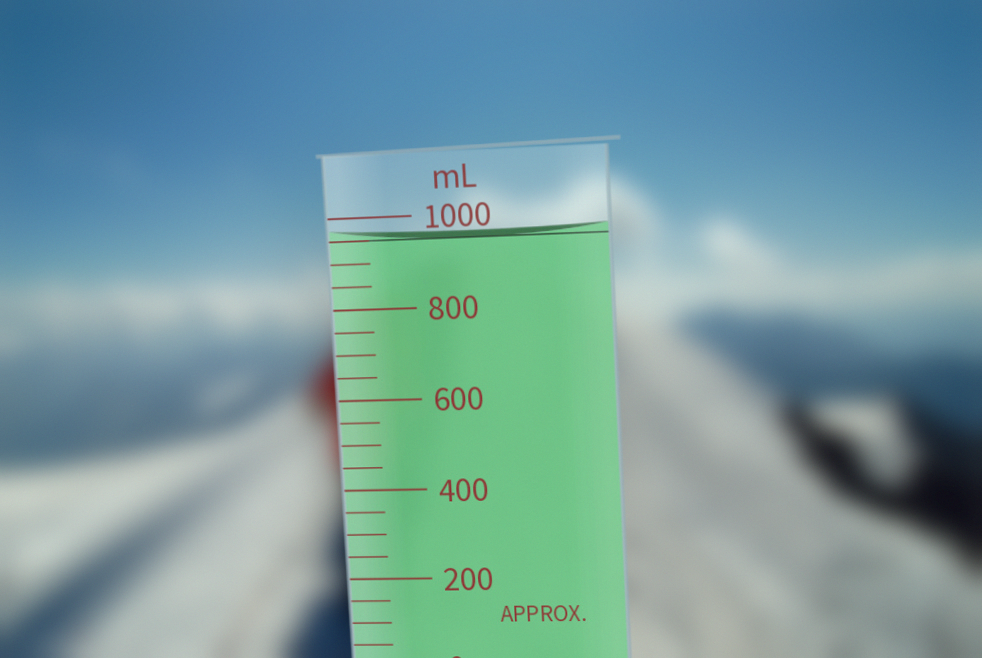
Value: 950 mL
